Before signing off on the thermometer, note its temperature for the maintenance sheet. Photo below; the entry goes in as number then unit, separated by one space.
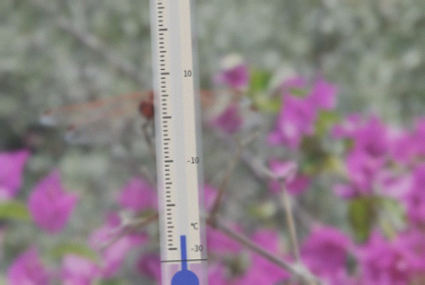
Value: -27 °C
